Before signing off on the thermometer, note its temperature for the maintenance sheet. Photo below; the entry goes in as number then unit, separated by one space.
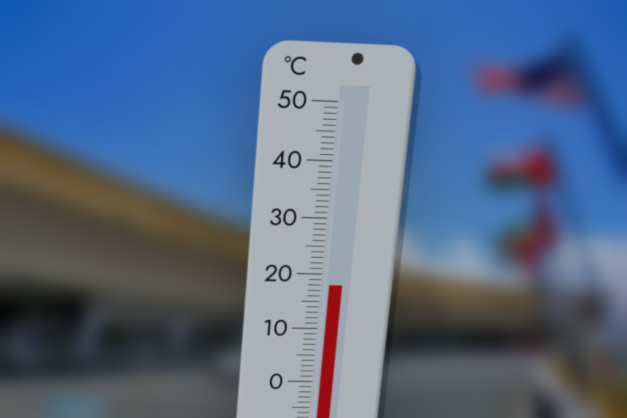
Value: 18 °C
